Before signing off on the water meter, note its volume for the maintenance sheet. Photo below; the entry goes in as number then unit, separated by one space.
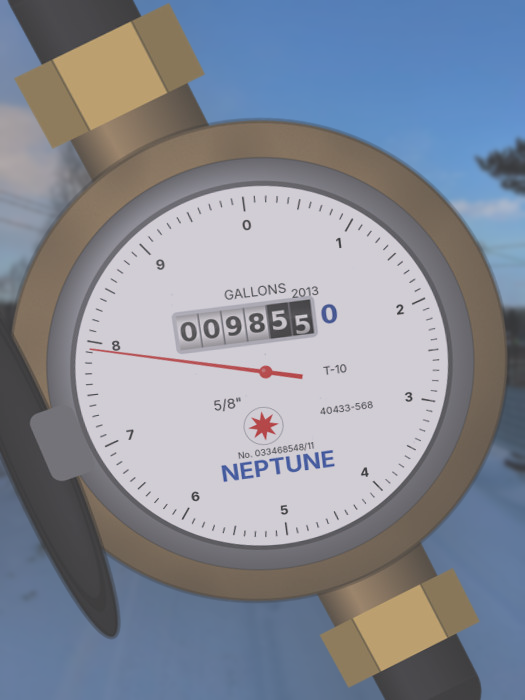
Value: 98547.9 gal
